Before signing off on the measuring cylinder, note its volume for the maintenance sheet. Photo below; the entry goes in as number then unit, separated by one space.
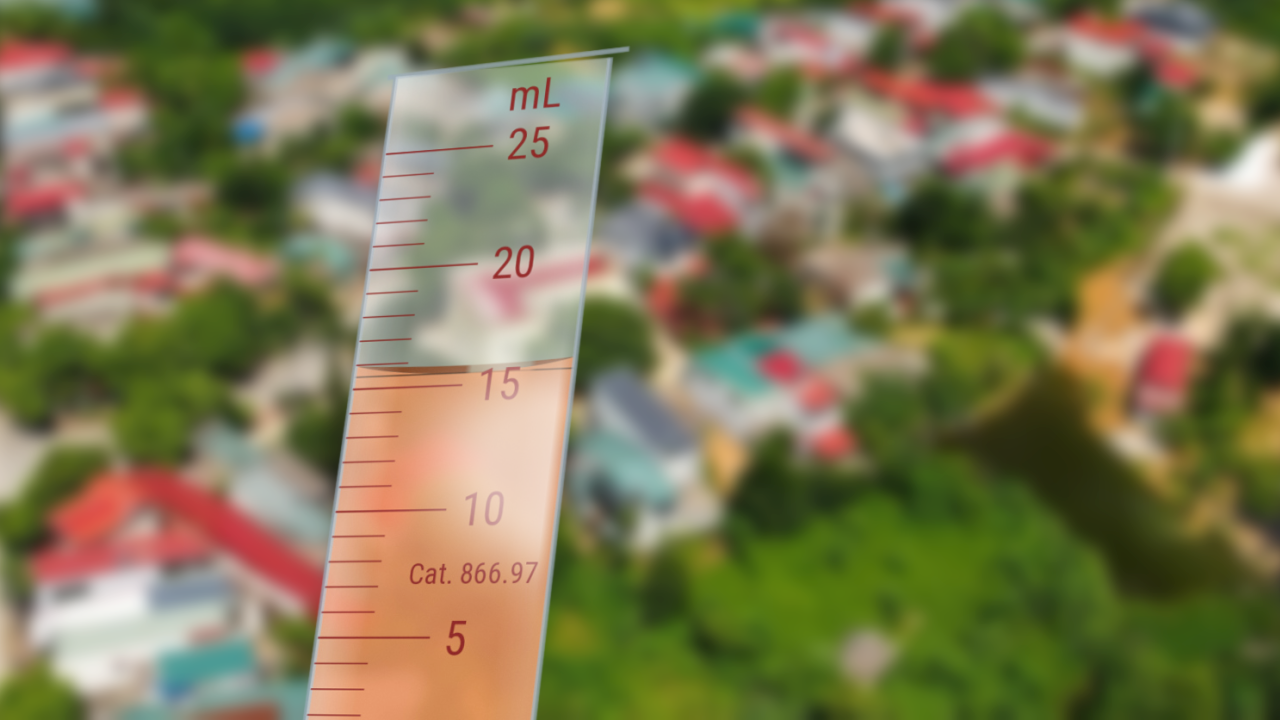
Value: 15.5 mL
